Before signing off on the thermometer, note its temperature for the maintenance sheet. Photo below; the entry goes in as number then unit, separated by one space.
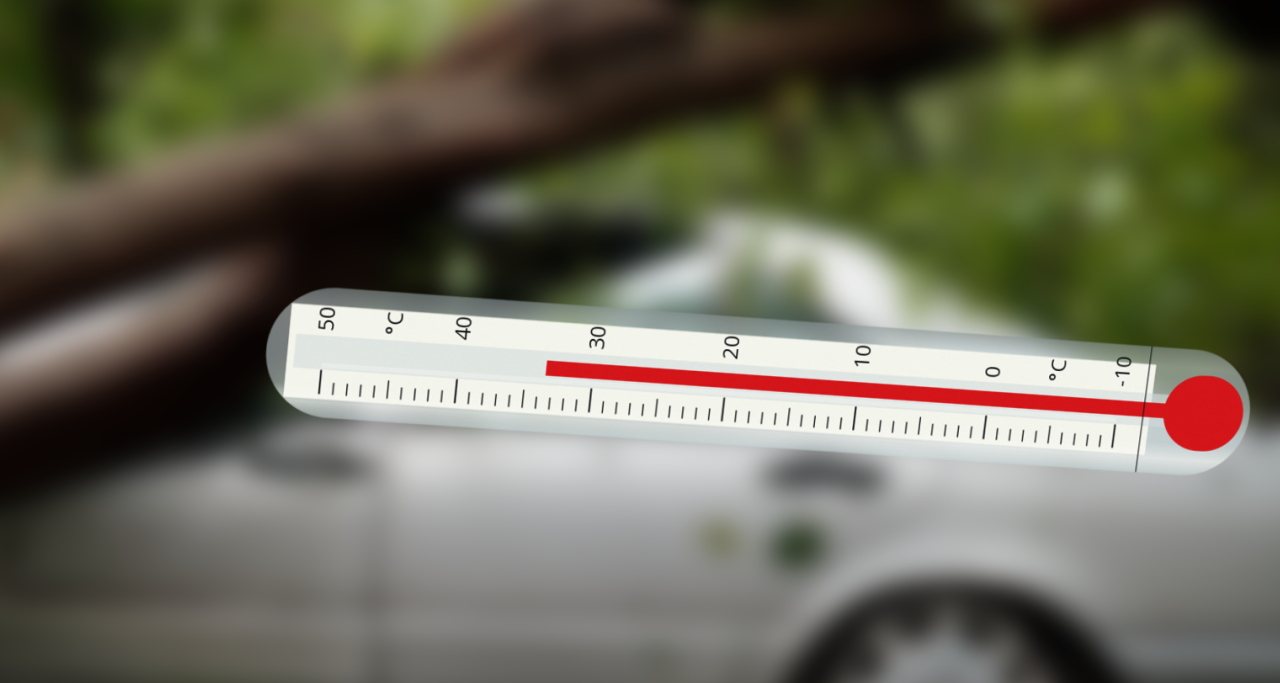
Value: 33.5 °C
